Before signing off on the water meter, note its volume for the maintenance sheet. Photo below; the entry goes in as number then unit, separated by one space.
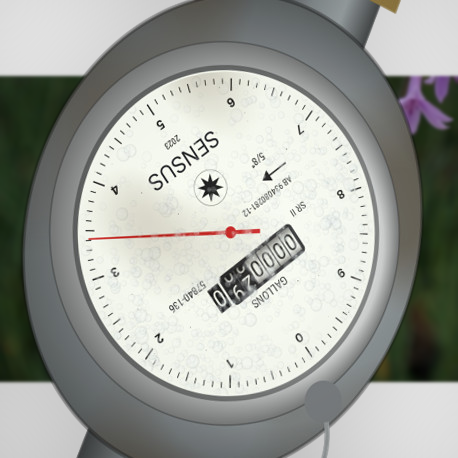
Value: 293.4 gal
